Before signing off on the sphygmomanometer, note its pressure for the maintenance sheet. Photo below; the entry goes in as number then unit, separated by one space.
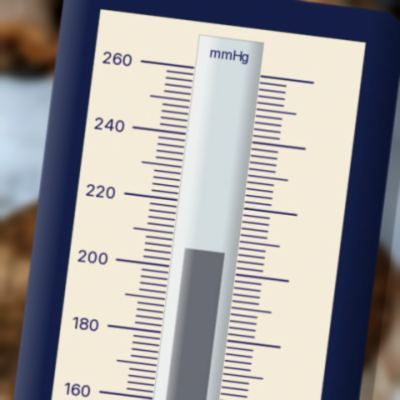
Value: 206 mmHg
